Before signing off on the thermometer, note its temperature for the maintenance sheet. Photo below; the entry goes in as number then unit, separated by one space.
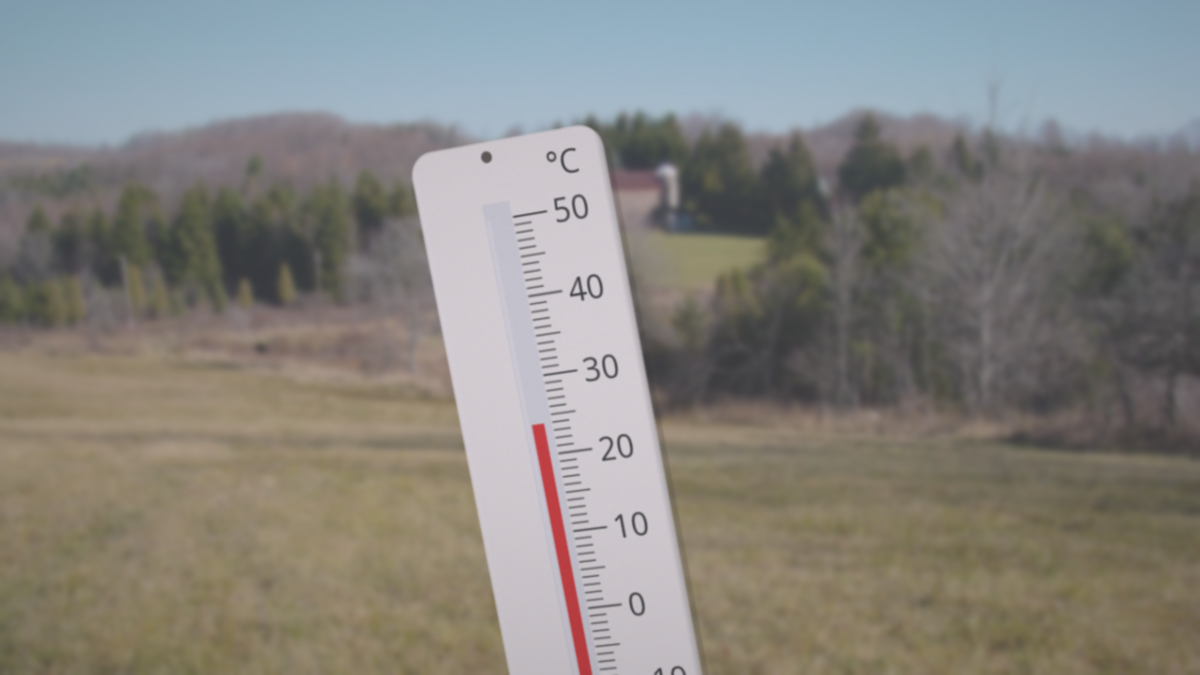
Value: 24 °C
